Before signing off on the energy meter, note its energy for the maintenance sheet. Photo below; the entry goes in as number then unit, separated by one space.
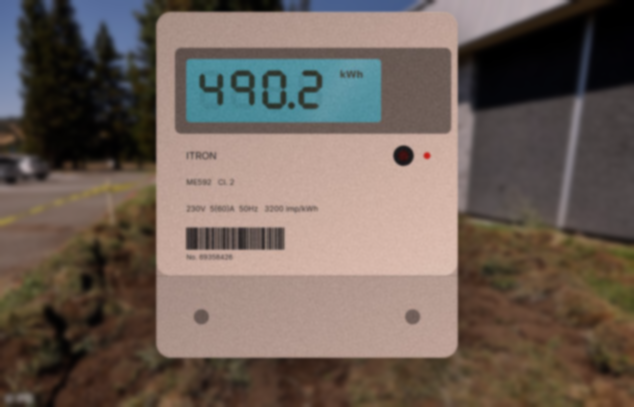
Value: 490.2 kWh
